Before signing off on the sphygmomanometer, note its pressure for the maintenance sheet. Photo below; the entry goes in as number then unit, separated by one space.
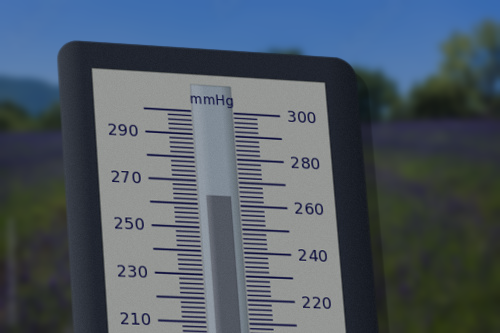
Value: 264 mmHg
